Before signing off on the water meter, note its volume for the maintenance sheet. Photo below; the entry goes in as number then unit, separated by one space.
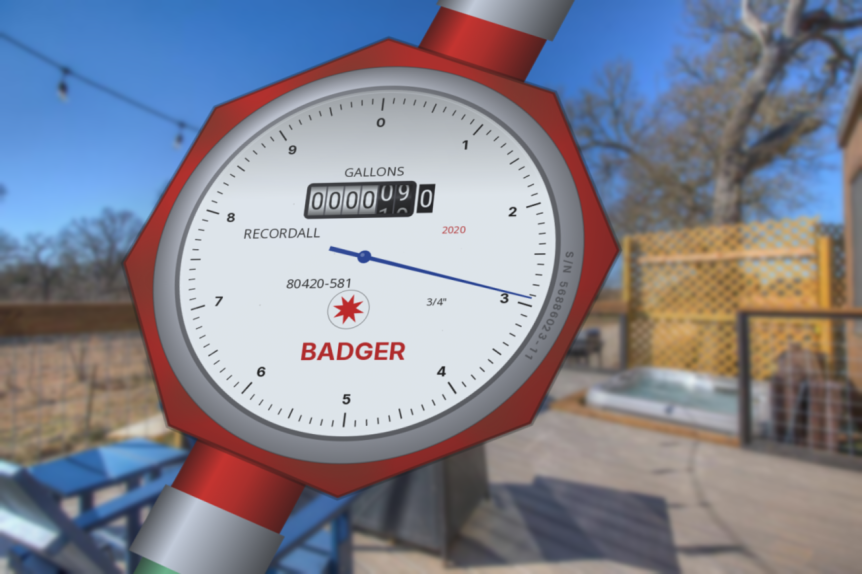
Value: 92.9 gal
